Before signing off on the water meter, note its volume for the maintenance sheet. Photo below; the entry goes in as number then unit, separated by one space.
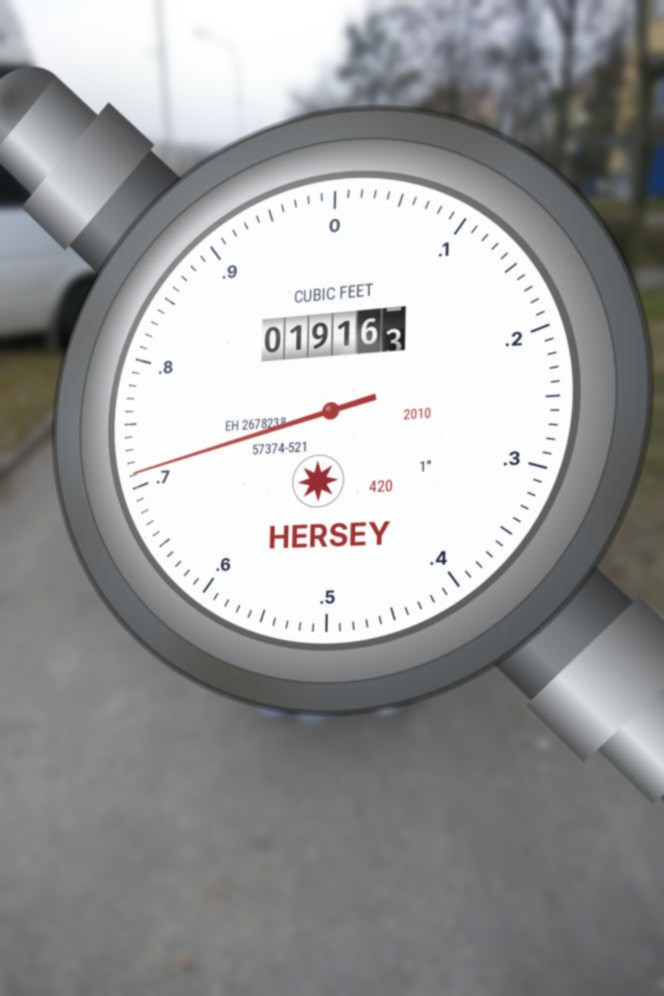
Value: 19162.71 ft³
